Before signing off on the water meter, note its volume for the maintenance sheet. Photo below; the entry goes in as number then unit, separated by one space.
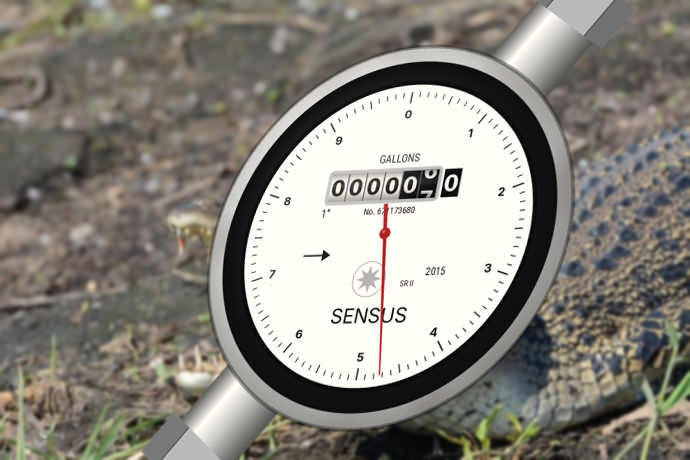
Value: 64.7 gal
